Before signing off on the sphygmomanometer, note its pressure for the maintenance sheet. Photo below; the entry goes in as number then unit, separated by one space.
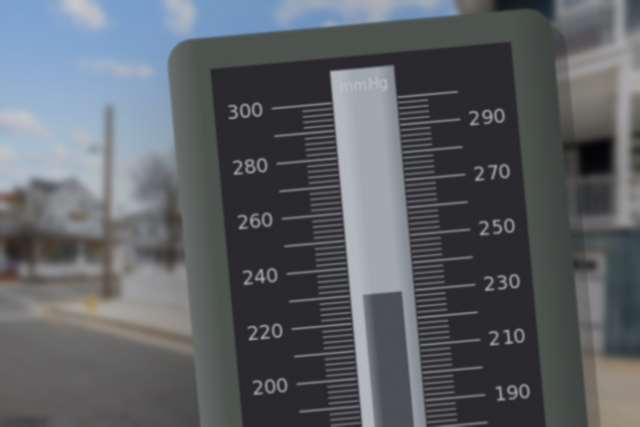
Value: 230 mmHg
